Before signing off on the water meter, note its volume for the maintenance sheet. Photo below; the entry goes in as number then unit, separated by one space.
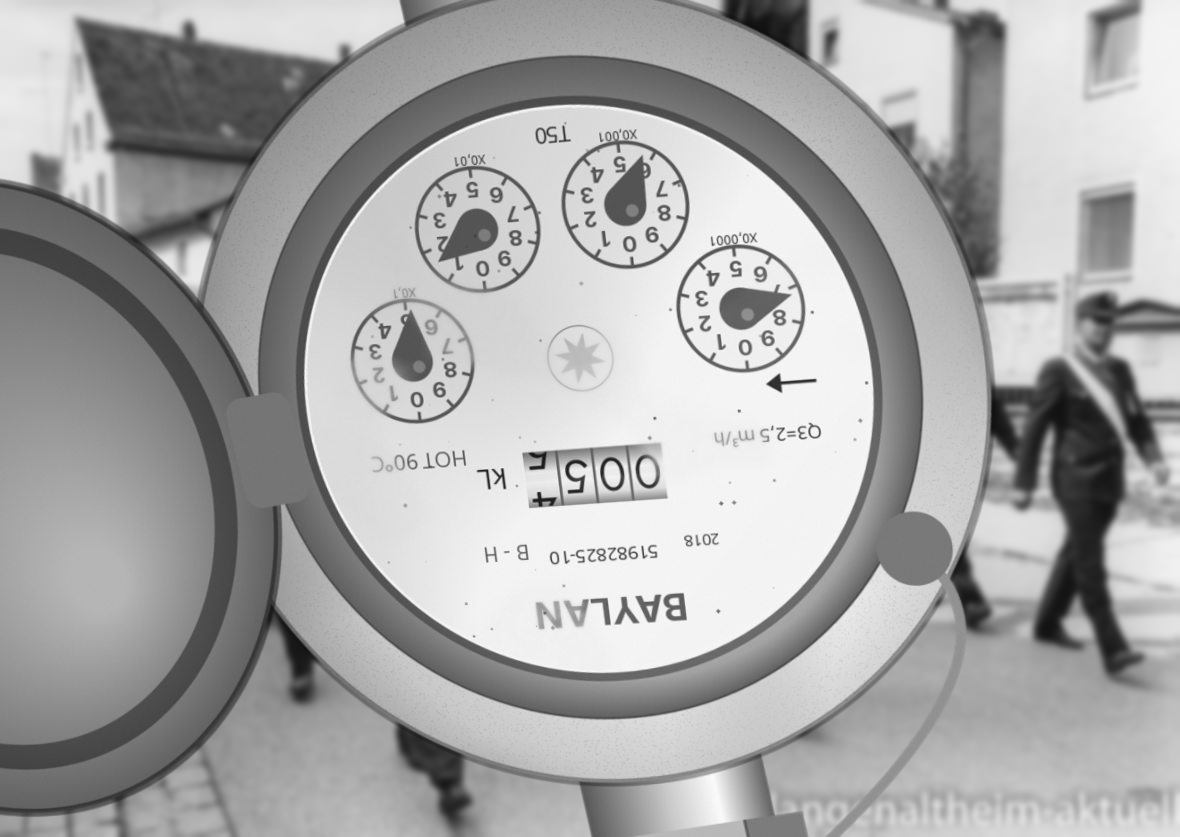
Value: 54.5157 kL
